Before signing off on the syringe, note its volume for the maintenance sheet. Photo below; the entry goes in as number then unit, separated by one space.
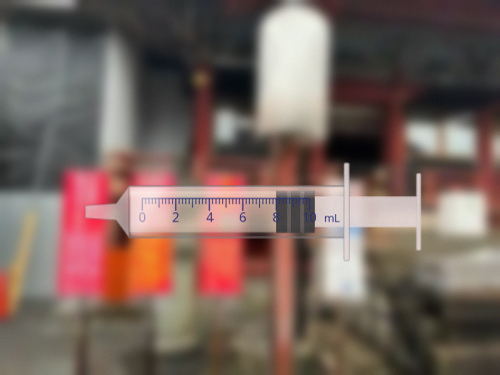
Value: 8 mL
